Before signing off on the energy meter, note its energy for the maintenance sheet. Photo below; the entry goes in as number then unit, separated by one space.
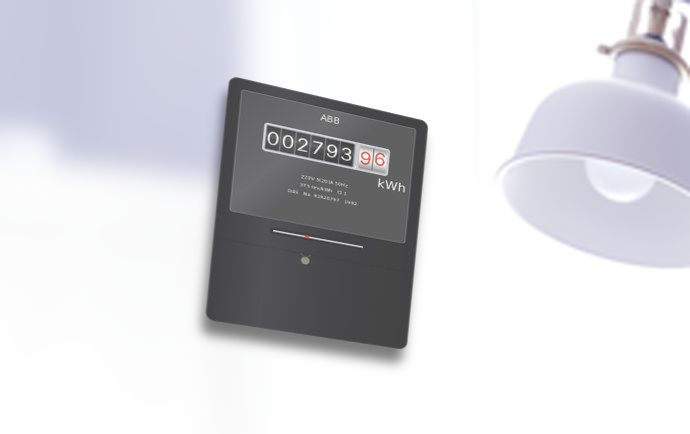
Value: 2793.96 kWh
